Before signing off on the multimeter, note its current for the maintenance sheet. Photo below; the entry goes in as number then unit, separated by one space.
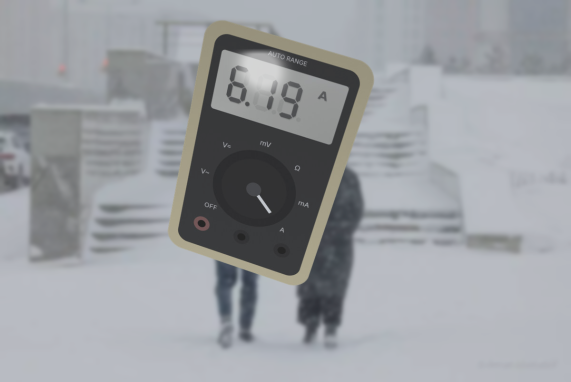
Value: 6.19 A
